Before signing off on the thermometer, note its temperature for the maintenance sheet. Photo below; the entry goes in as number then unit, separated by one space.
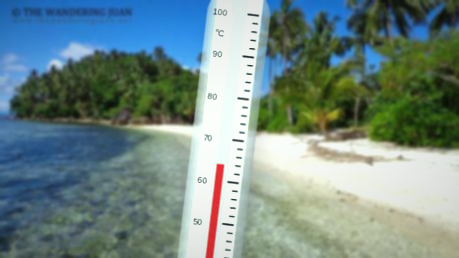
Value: 64 °C
